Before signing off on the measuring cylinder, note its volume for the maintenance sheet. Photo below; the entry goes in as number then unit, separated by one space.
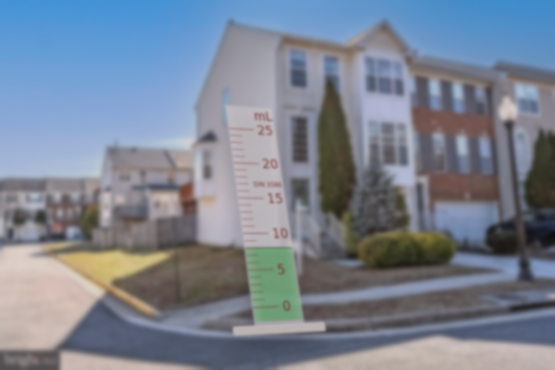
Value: 8 mL
